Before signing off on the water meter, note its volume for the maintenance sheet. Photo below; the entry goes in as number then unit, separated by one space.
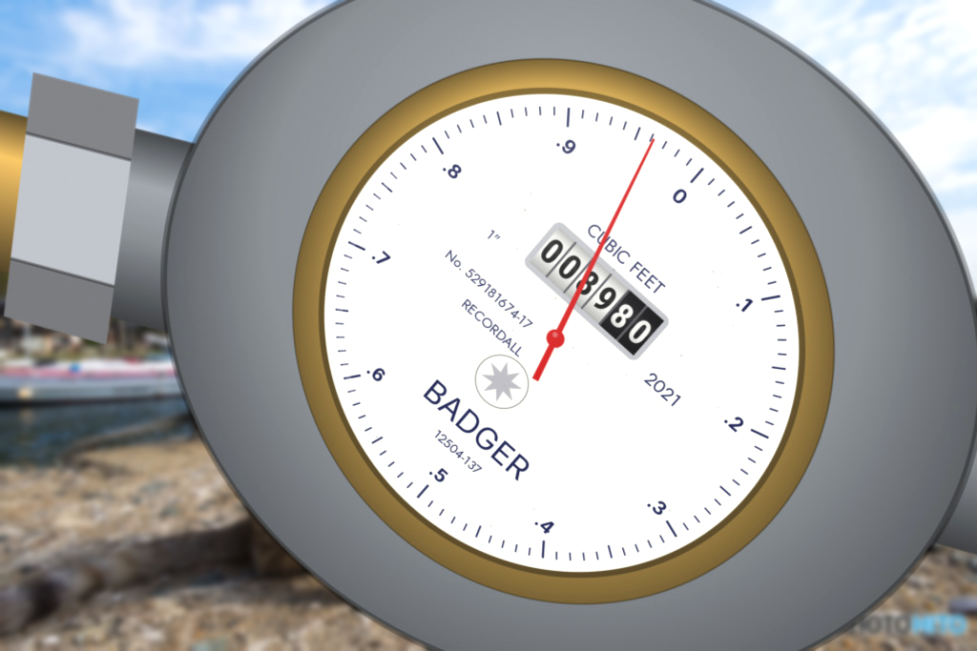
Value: 8979.96 ft³
